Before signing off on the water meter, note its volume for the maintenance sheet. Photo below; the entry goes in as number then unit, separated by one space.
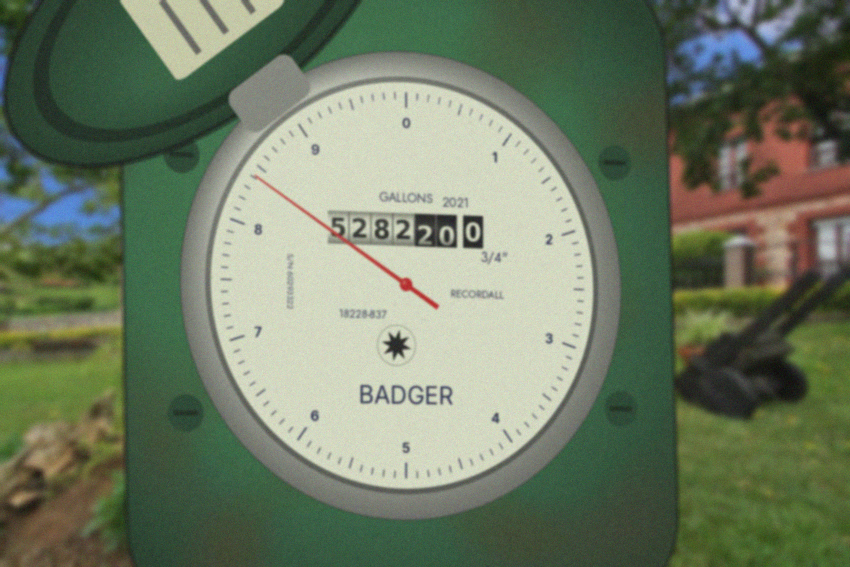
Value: 5282198.4 gal
